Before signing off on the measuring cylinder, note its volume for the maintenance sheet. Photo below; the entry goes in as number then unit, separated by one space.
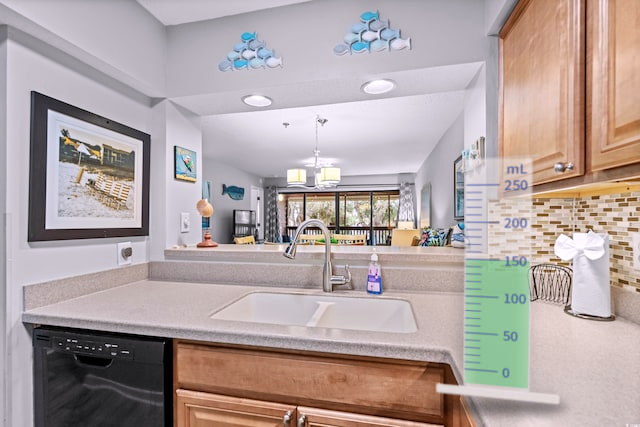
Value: 150 mL
